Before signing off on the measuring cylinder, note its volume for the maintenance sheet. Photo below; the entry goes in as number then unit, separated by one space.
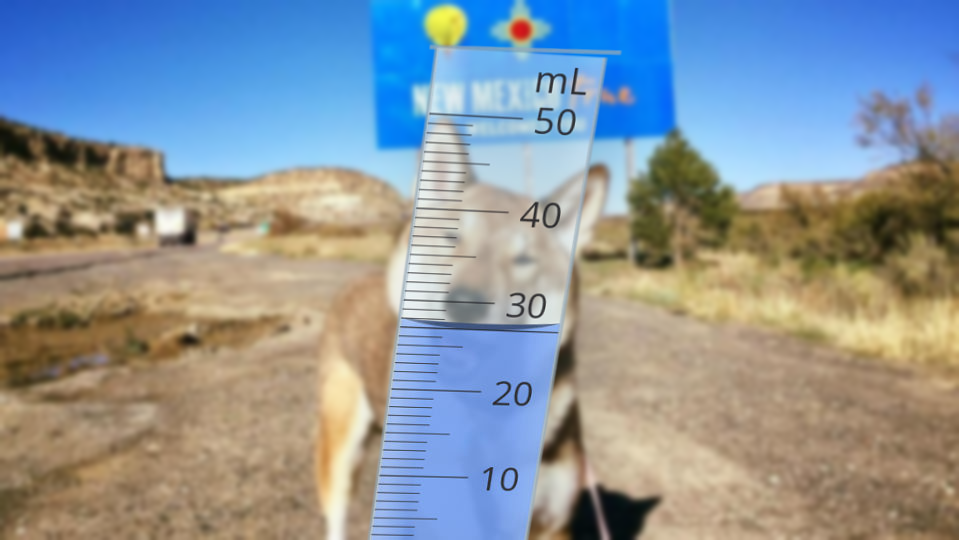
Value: 27 mL
